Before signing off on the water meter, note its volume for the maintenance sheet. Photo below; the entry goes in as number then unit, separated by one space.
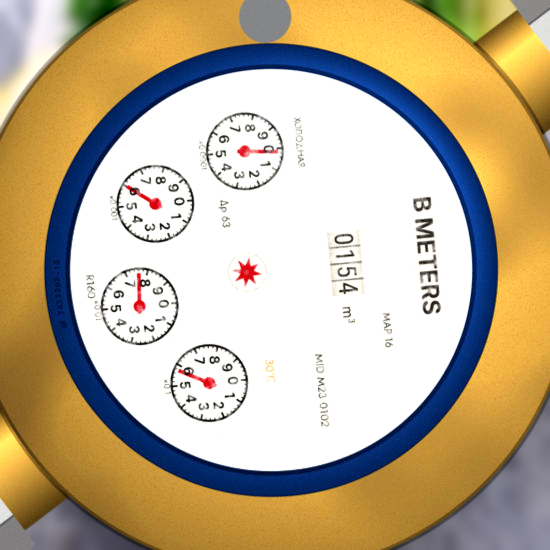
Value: 154.5760 m³
